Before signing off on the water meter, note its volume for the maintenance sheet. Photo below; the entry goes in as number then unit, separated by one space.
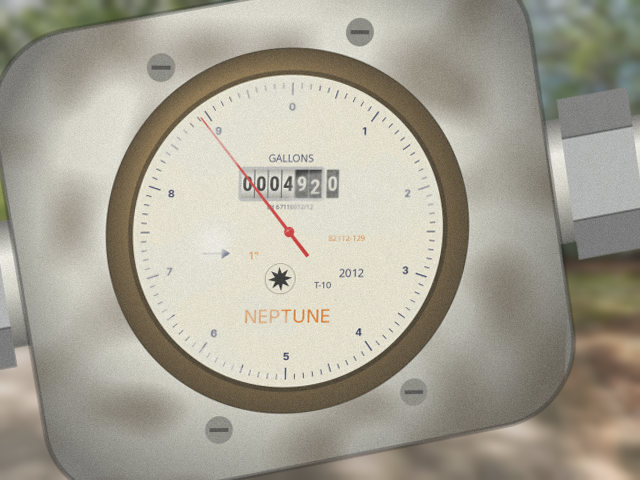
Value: 4918.9 gal
